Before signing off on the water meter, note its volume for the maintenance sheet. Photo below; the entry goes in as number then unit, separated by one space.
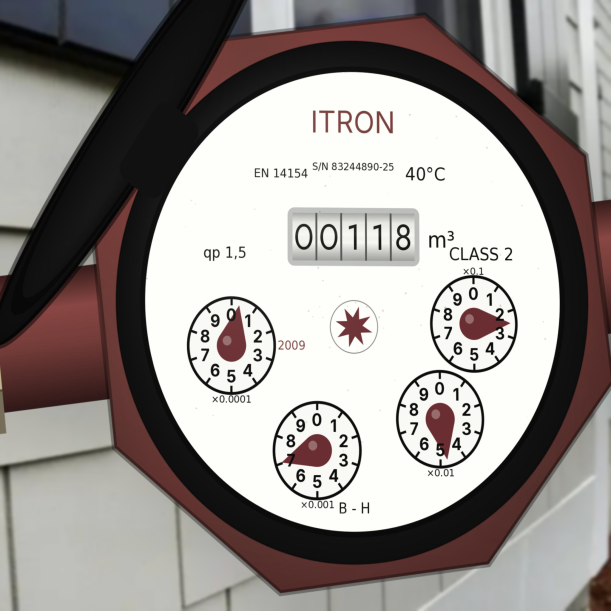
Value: 118.2470 m³
